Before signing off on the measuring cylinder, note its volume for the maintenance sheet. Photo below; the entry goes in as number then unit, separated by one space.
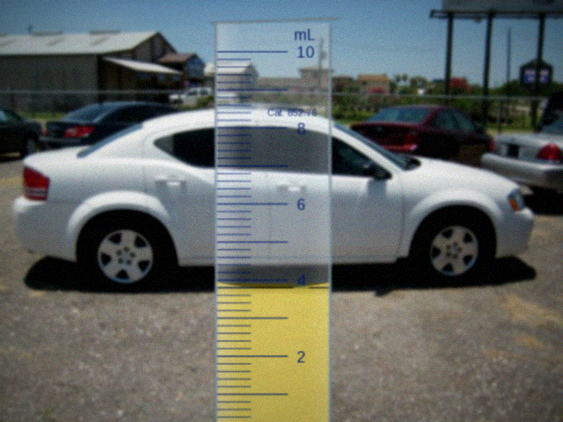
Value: 3.8 mL
